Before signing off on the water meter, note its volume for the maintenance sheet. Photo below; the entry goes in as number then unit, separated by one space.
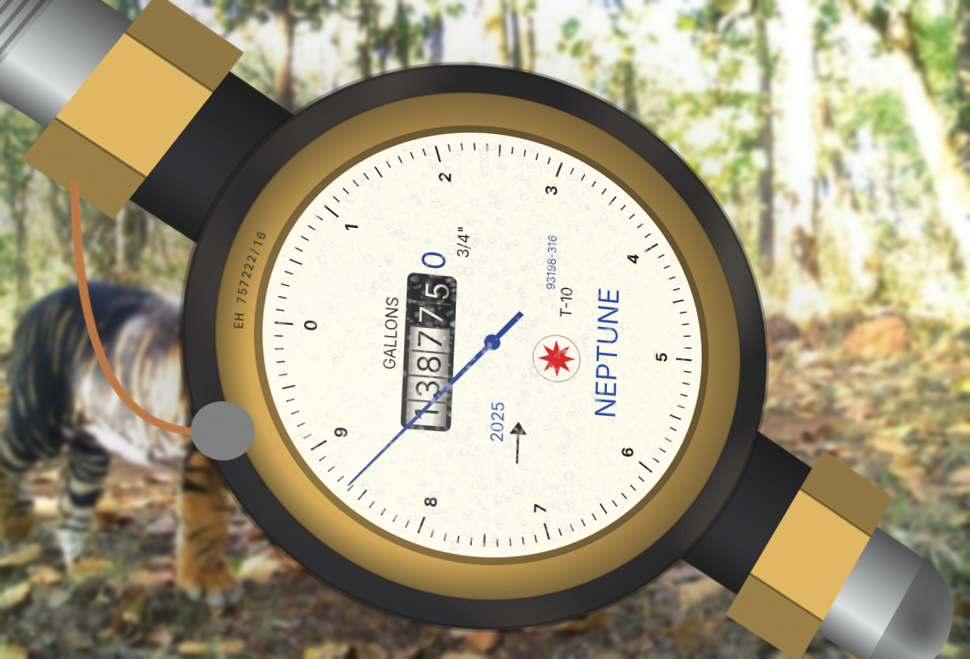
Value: 1387748.6 gal
